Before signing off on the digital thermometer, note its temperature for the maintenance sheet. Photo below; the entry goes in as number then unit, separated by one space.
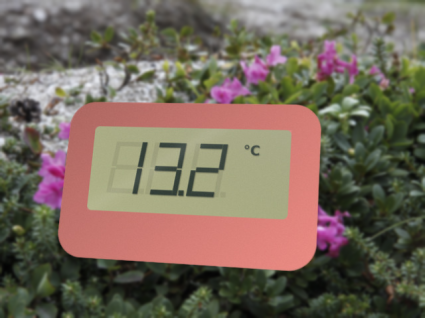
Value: 13.2 °C
